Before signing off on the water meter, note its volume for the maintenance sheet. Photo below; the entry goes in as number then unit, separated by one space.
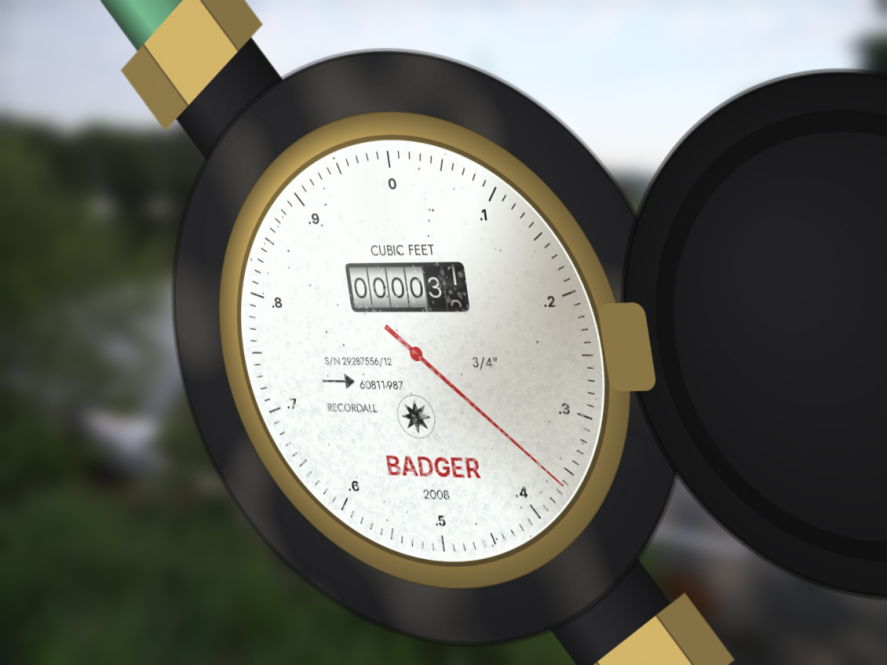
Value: 31.36 ft³
